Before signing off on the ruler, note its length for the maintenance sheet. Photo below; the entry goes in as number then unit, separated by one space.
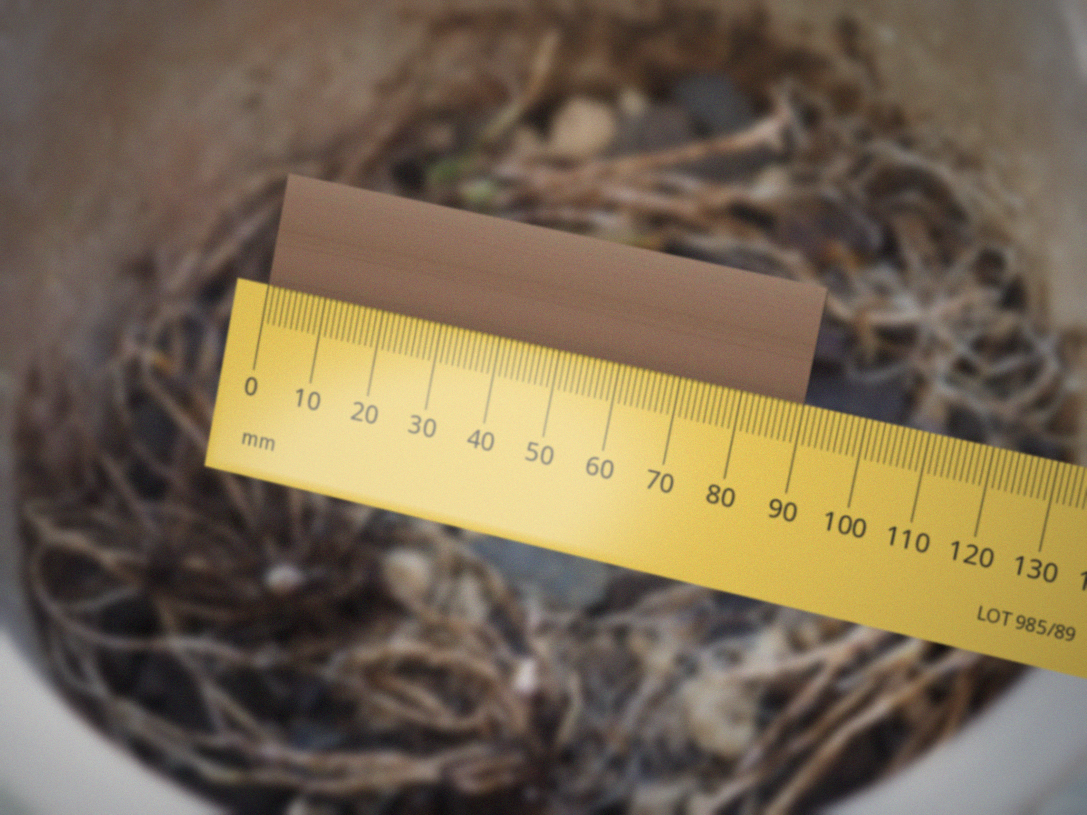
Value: 90 mm
